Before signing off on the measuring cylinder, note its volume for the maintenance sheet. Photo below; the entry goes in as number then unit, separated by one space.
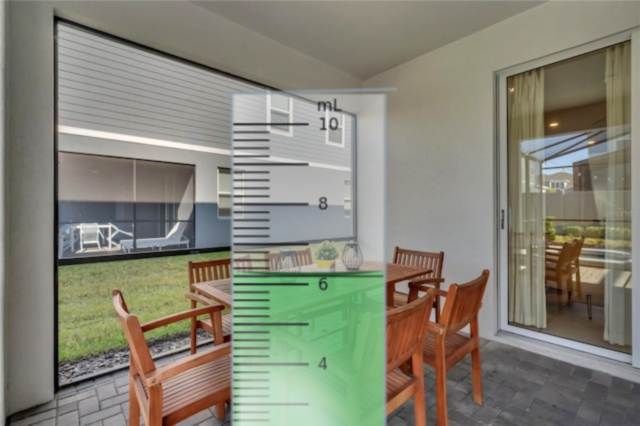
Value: 6.2 mL
